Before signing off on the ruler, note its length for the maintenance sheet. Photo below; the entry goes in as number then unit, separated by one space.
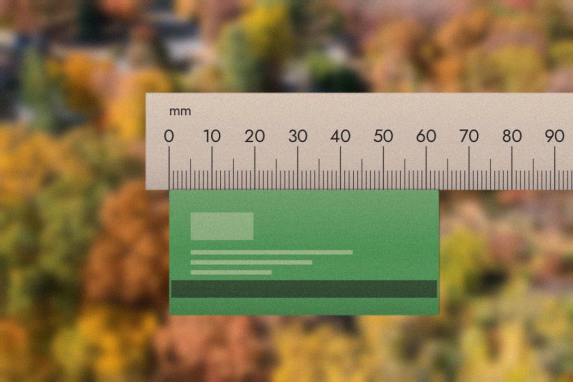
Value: 63 mm
